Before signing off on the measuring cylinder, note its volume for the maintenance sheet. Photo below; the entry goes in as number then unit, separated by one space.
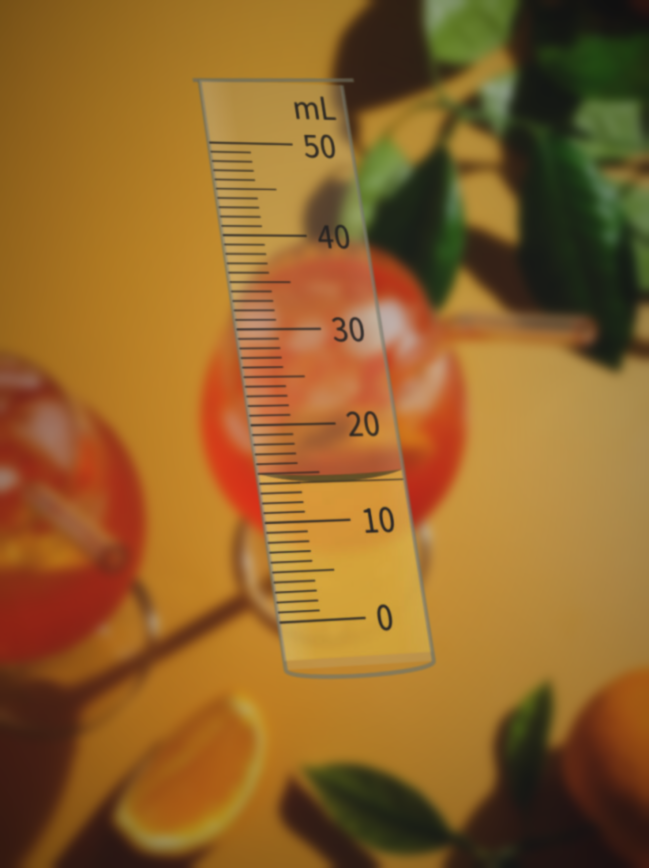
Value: 14 mL
